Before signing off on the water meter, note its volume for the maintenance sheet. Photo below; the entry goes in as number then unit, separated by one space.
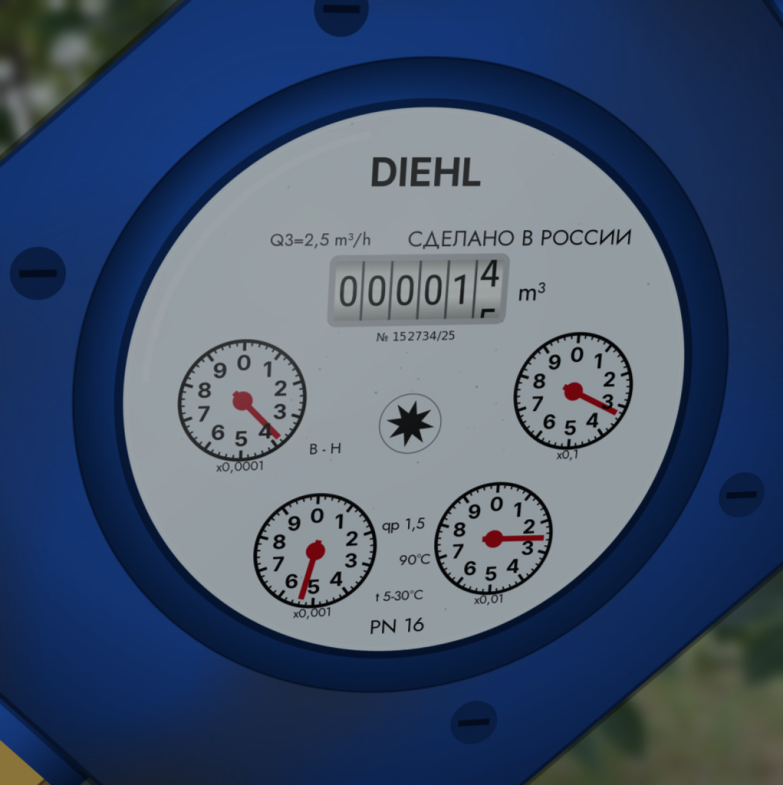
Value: 14.3253 m³
